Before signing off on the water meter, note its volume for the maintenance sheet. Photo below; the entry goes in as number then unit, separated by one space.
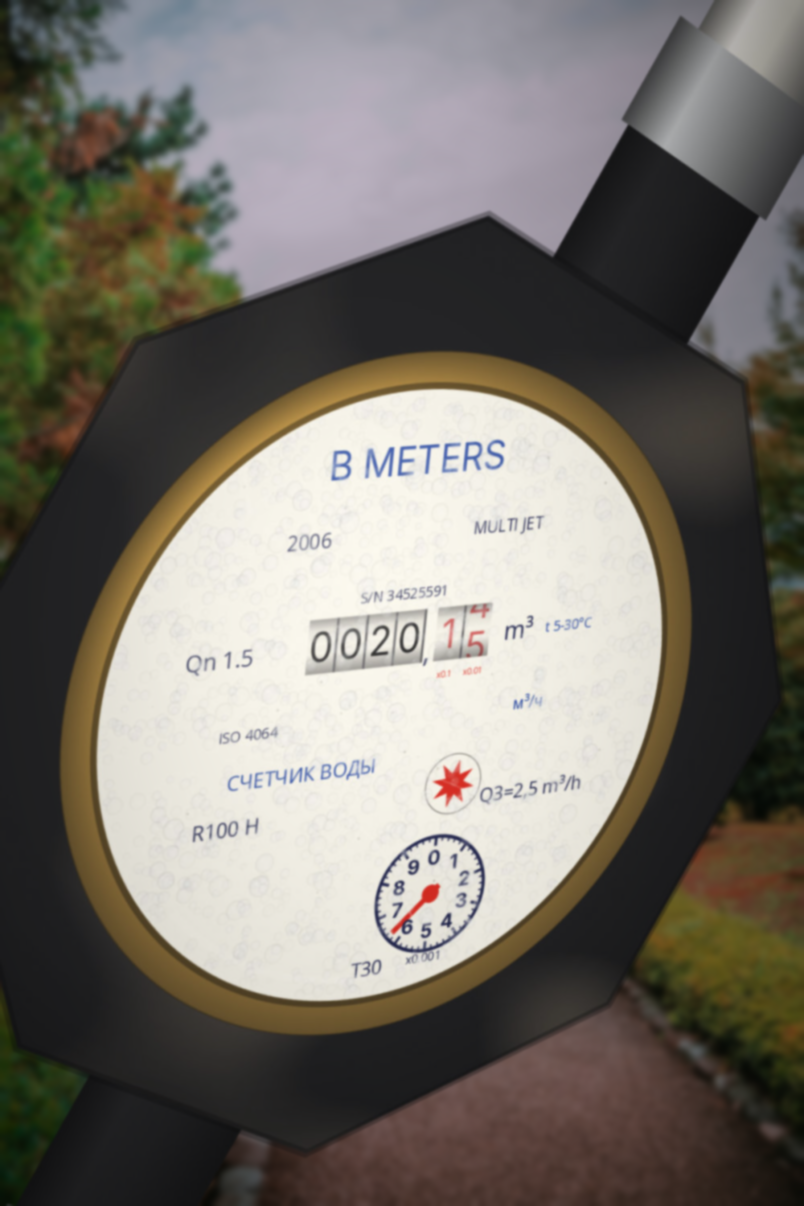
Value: 20.146 m³
